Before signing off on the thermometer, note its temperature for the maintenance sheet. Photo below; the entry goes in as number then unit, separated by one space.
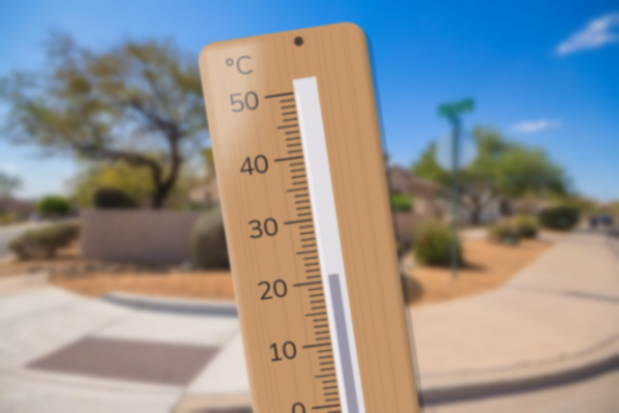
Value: 21 °C
